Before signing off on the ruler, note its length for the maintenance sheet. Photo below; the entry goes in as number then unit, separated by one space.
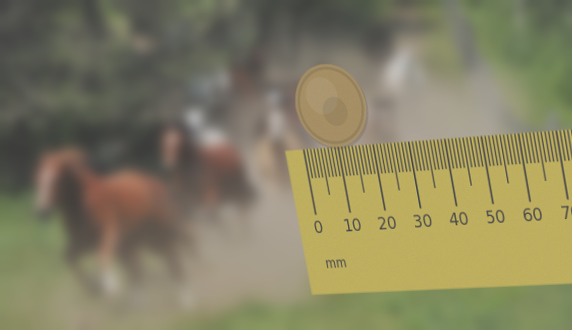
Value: 20 mm
